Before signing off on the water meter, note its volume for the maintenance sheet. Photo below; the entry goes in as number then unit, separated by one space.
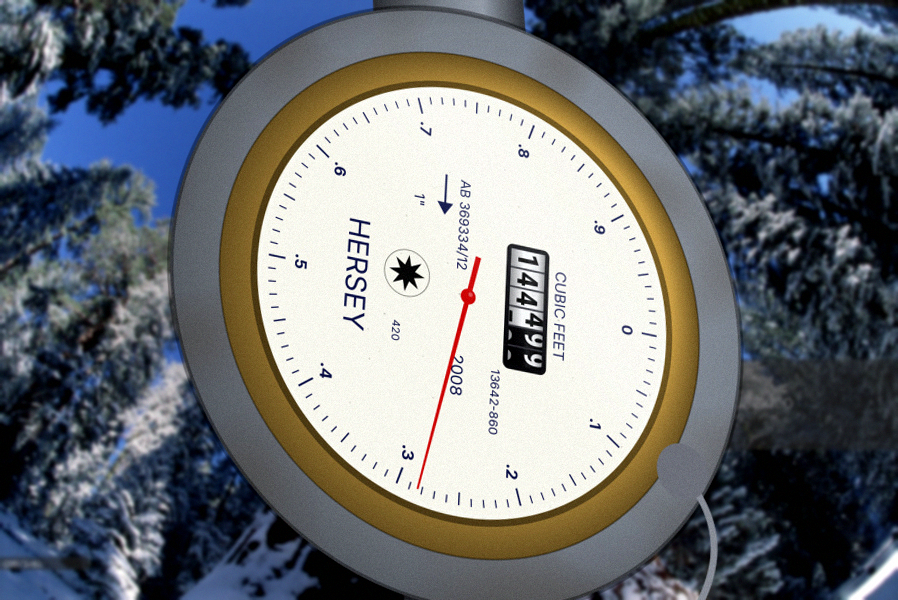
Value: 144499.28 ft³
